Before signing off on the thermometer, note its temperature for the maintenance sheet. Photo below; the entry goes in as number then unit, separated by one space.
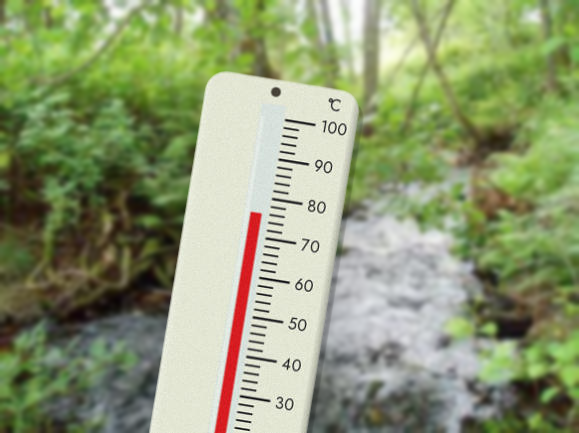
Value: 76 °C
